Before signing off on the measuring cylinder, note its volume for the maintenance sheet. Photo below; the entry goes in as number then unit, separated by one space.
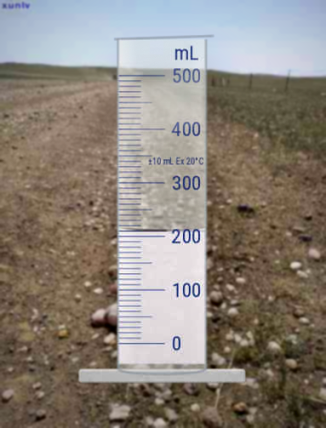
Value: 210 mL
